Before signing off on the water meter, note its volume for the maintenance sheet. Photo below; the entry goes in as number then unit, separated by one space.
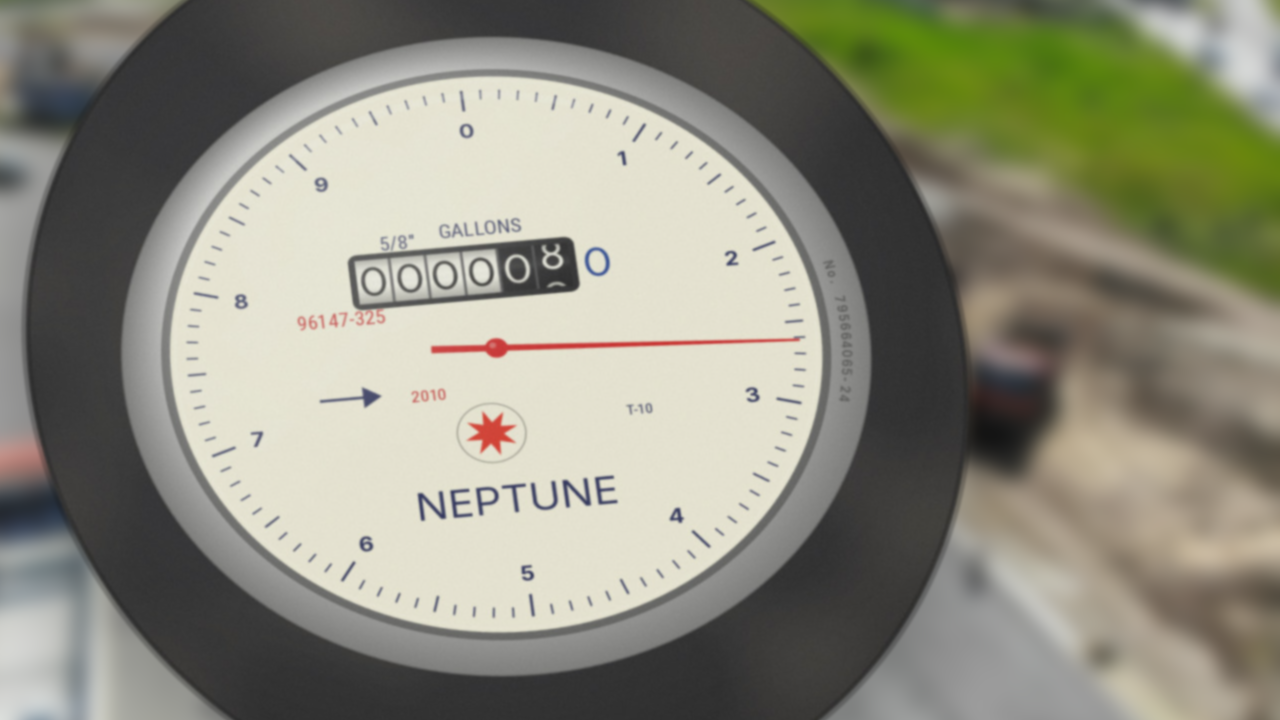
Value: 82.6 gal
